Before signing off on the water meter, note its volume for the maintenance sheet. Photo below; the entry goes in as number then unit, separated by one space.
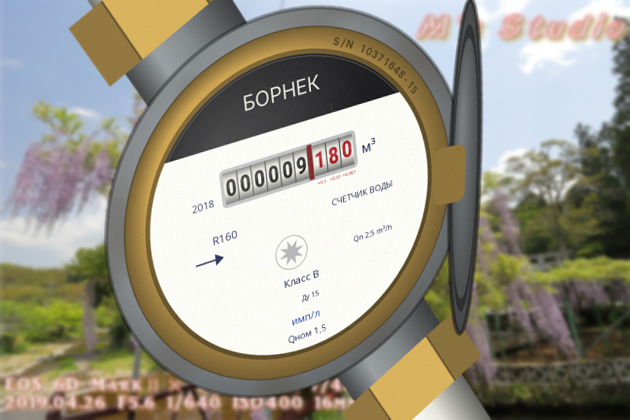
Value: 9.180 m³
